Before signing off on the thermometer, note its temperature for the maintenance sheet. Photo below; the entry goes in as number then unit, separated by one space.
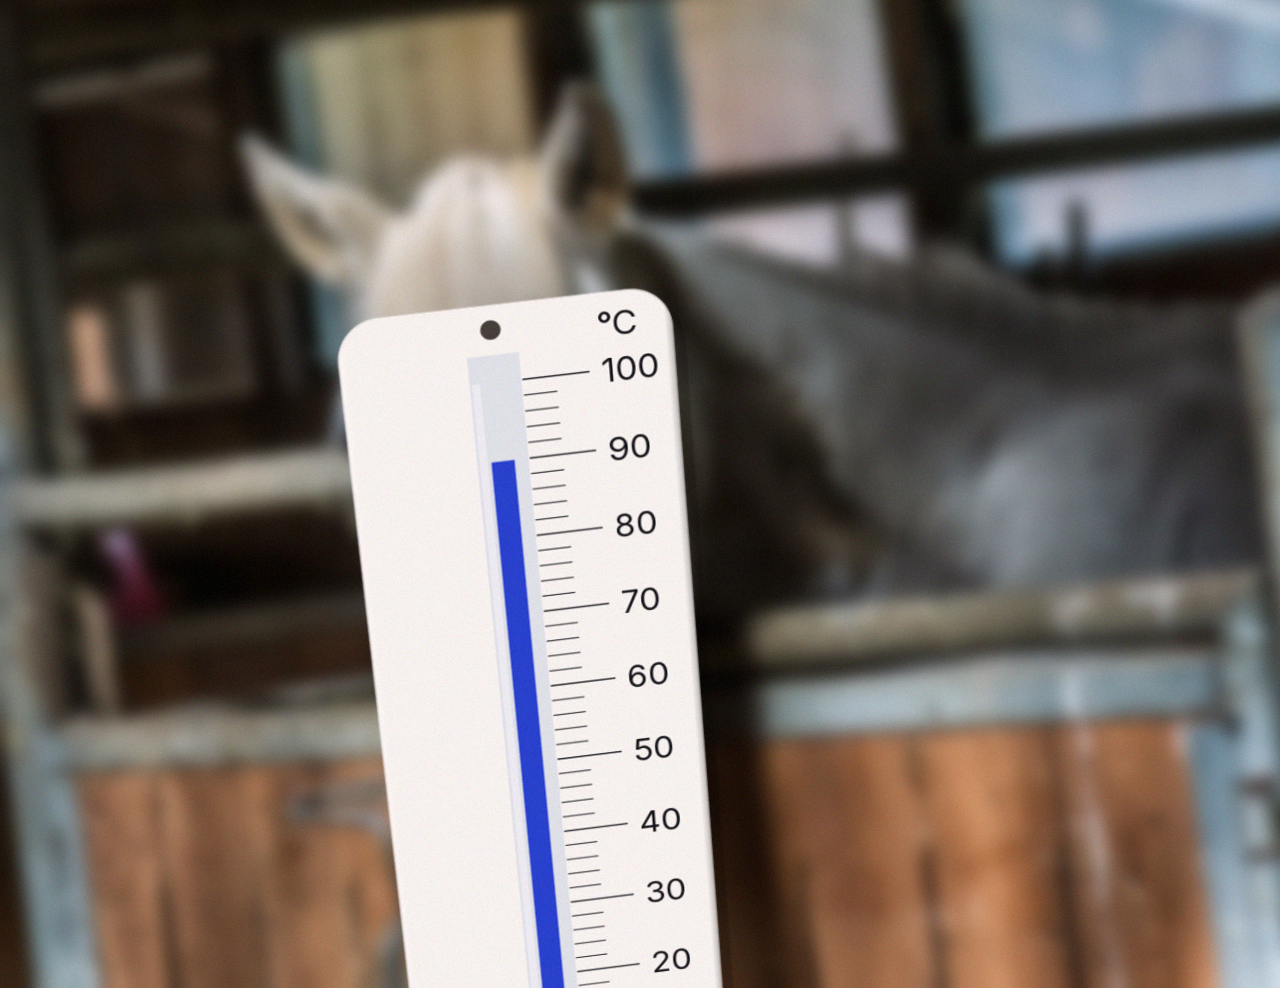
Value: 90 °C
